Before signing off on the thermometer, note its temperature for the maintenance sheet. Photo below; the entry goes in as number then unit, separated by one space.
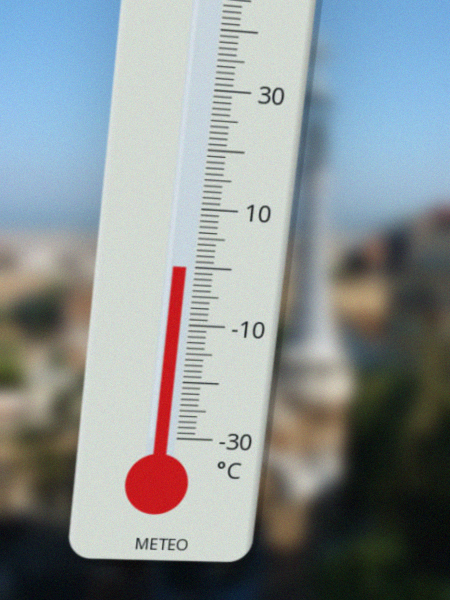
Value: 0 °C
